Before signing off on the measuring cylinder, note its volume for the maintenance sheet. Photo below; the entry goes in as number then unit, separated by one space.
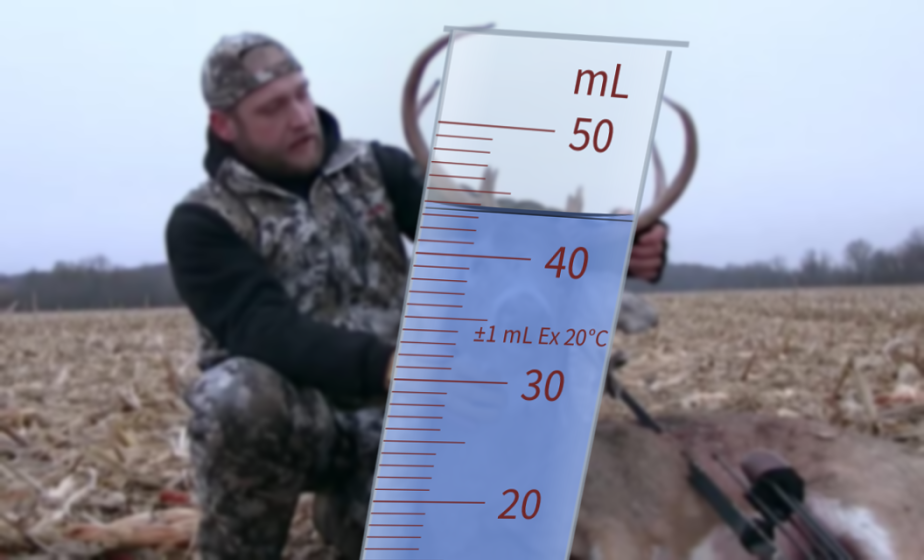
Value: 43.5 mL
